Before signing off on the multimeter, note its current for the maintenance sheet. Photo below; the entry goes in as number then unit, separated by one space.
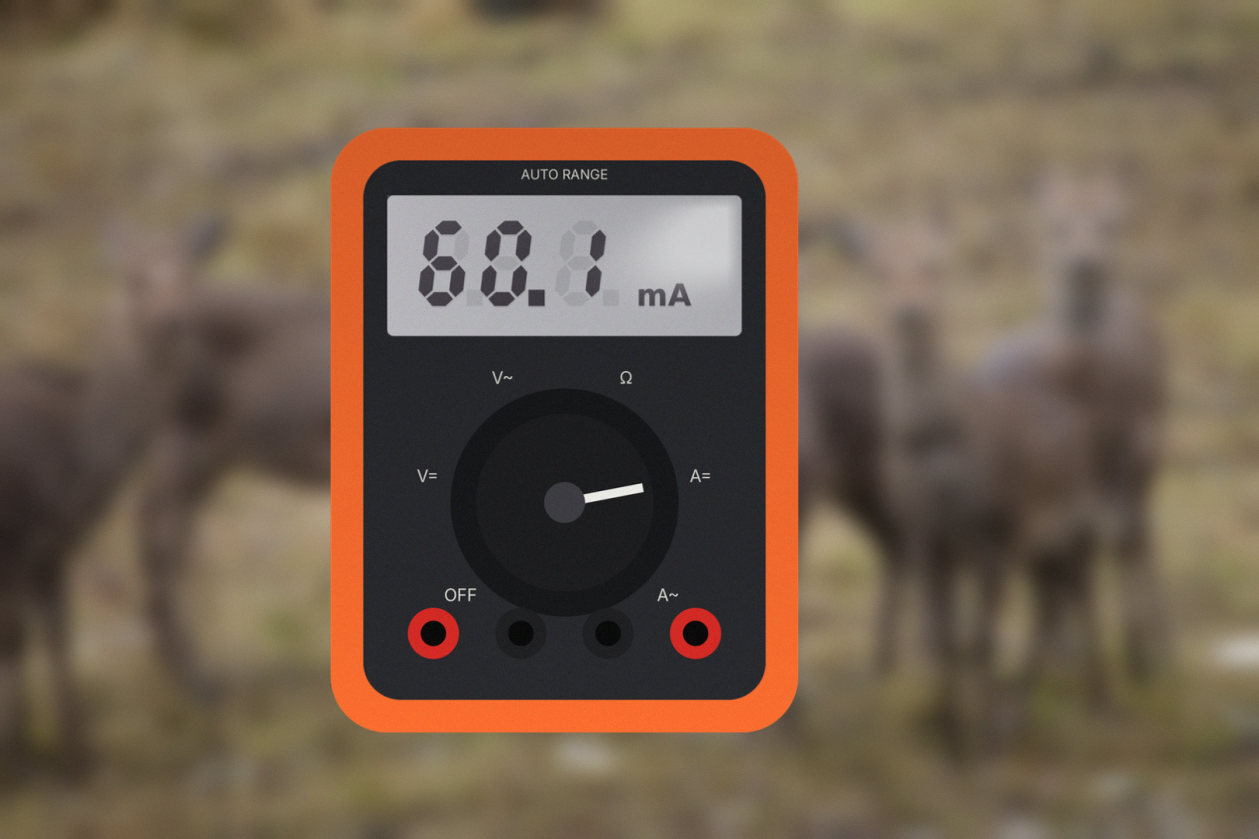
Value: 60.1 mA
